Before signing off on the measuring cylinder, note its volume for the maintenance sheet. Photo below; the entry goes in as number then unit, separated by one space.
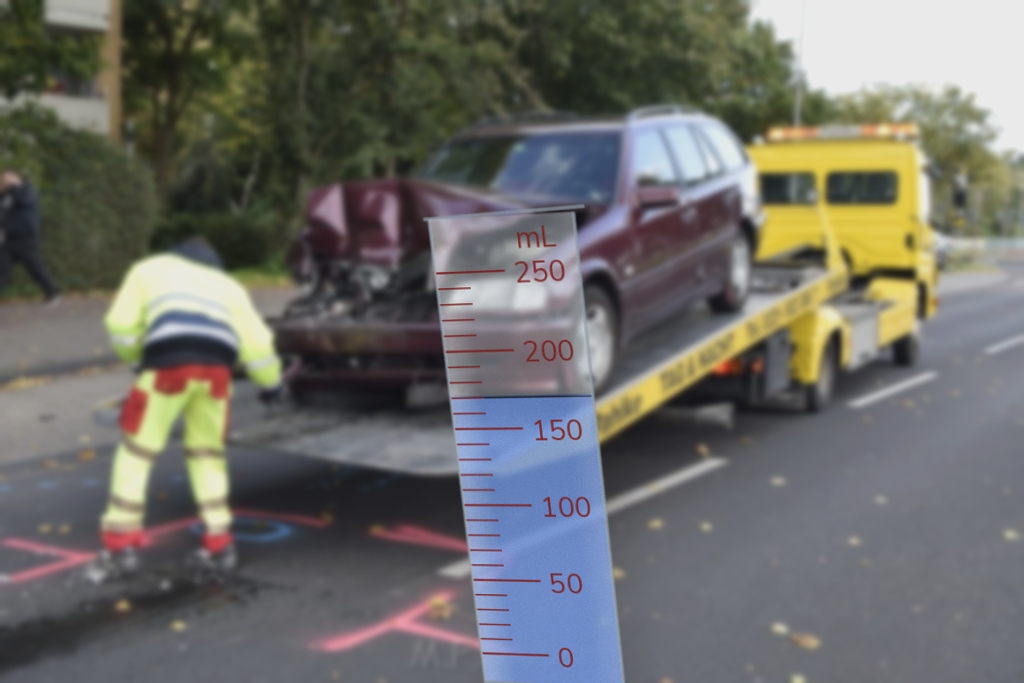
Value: 170 mL
